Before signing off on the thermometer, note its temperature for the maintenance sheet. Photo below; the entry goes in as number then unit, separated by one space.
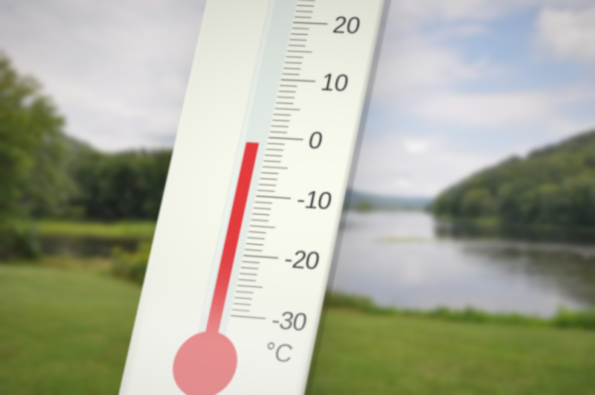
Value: -1 °C
